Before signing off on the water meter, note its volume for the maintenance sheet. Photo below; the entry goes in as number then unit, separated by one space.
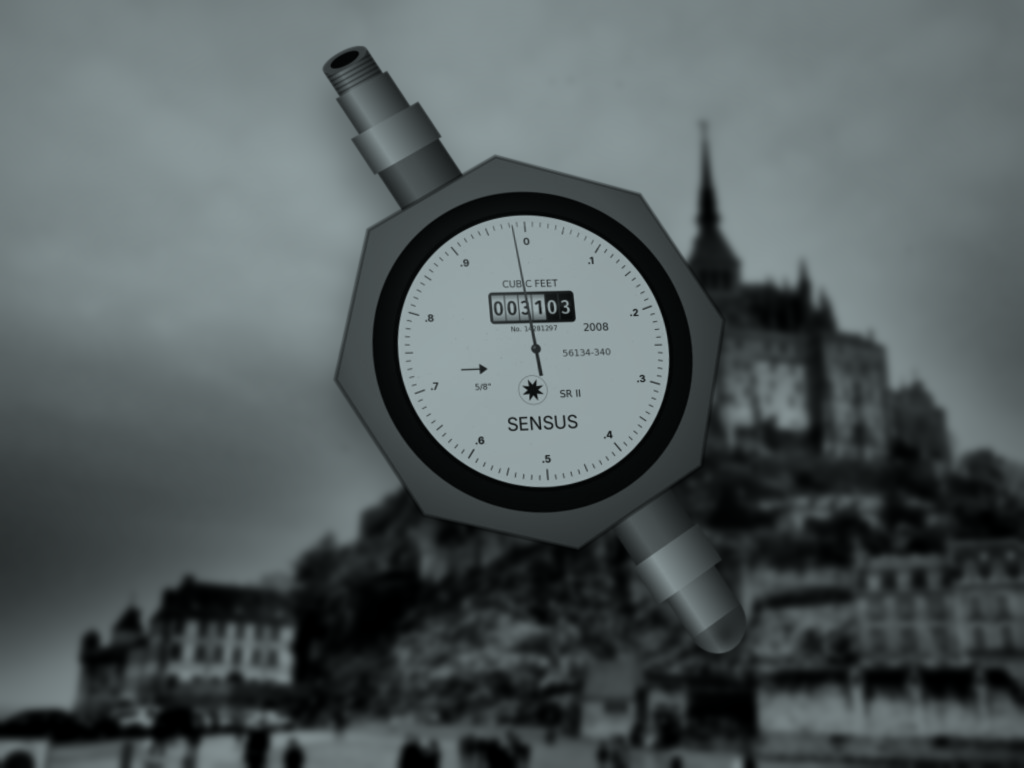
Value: 3102.98 ft³
